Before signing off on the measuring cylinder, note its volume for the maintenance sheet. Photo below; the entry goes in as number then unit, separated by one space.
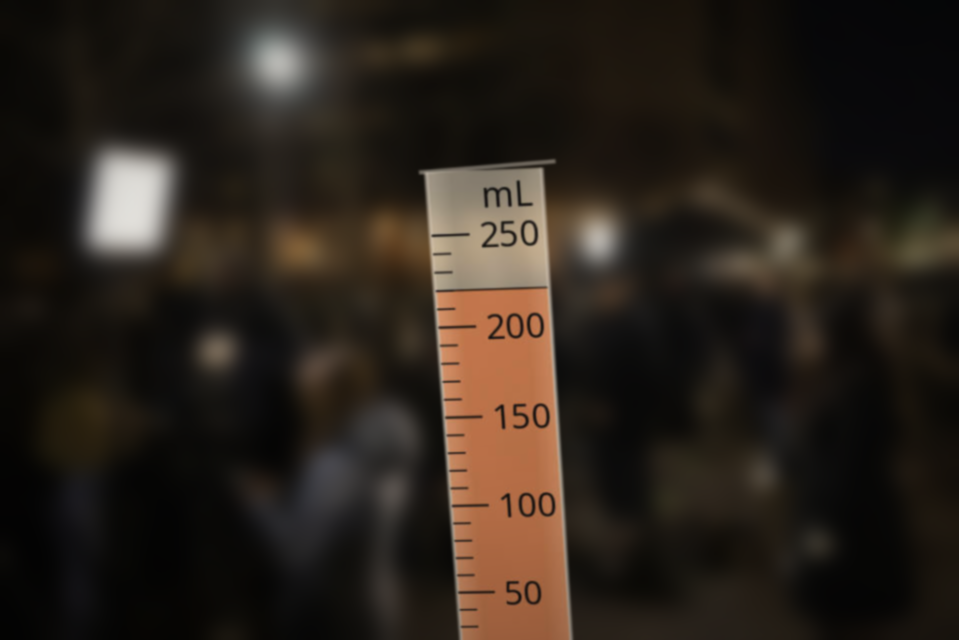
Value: 220 mL
